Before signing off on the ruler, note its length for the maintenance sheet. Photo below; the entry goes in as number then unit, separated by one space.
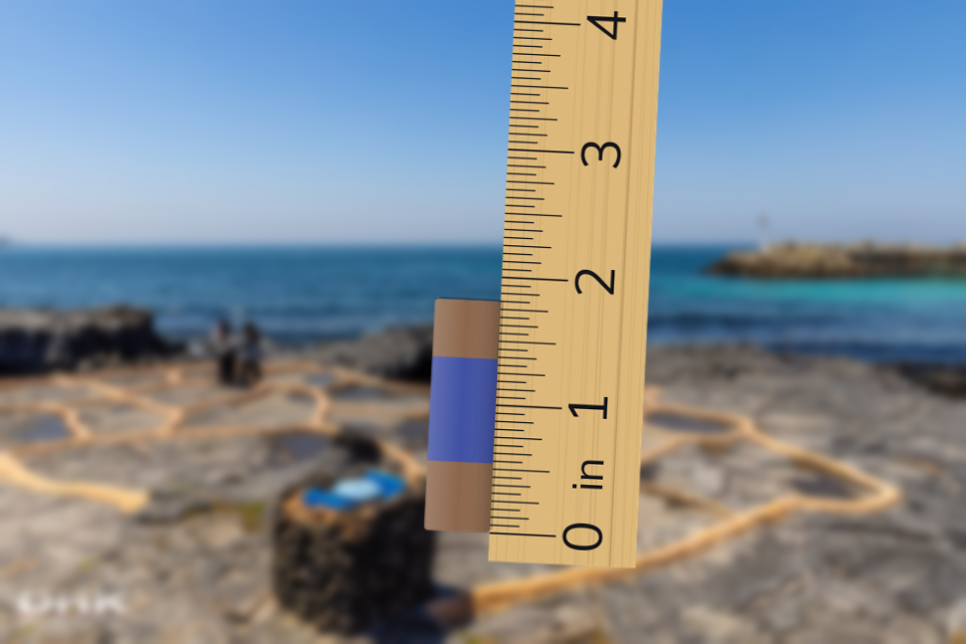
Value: 1.8125 in
